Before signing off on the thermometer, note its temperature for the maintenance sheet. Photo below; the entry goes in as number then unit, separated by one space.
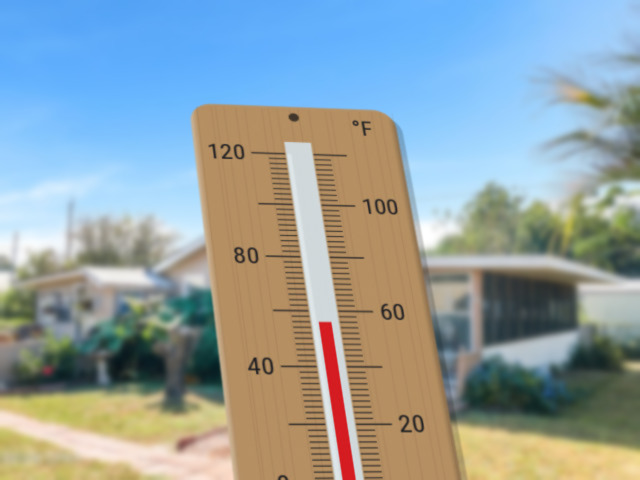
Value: 56 °F
